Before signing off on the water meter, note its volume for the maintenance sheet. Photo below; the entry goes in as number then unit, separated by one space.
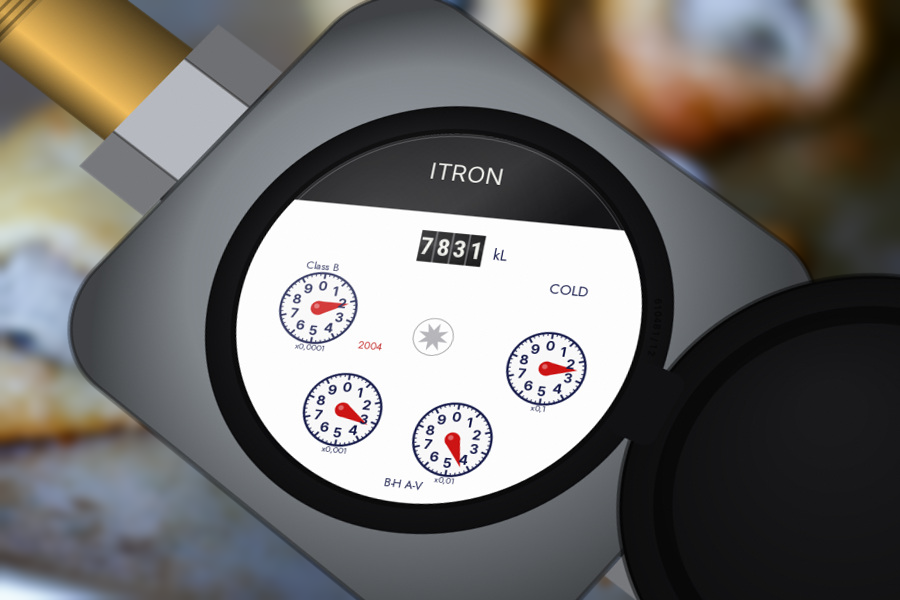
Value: 7831.2432 kL
